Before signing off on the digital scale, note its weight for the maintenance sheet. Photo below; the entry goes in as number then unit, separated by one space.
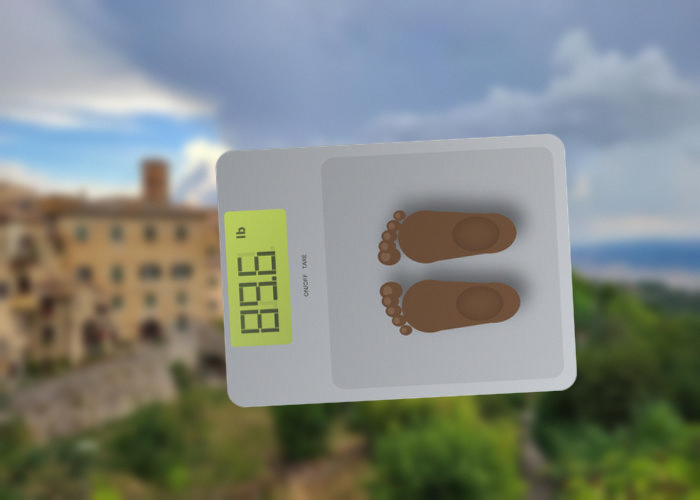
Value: 89.6 lb
